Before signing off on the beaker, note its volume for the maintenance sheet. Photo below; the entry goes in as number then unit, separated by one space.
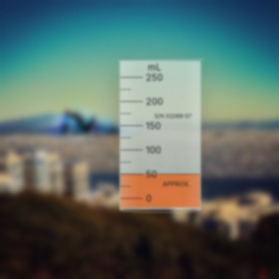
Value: 50 mL
